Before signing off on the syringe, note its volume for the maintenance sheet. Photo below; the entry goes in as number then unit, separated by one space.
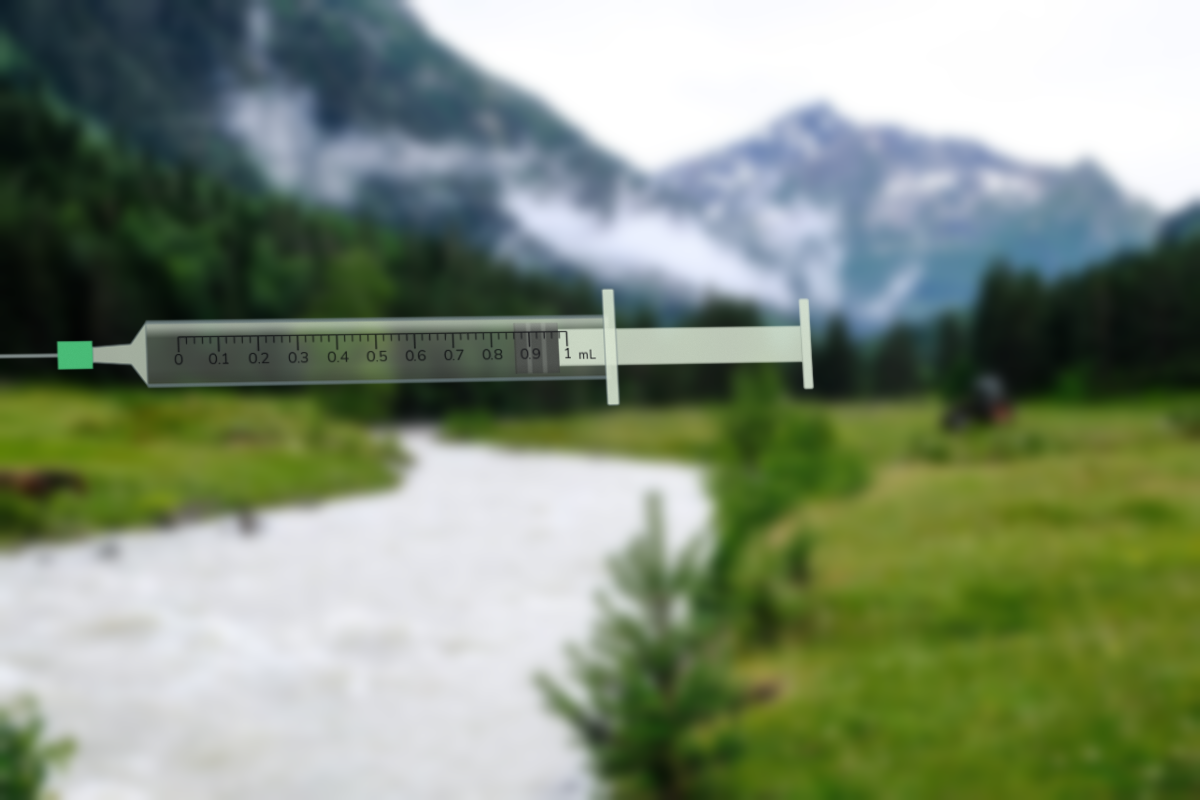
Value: 0.86 mL
